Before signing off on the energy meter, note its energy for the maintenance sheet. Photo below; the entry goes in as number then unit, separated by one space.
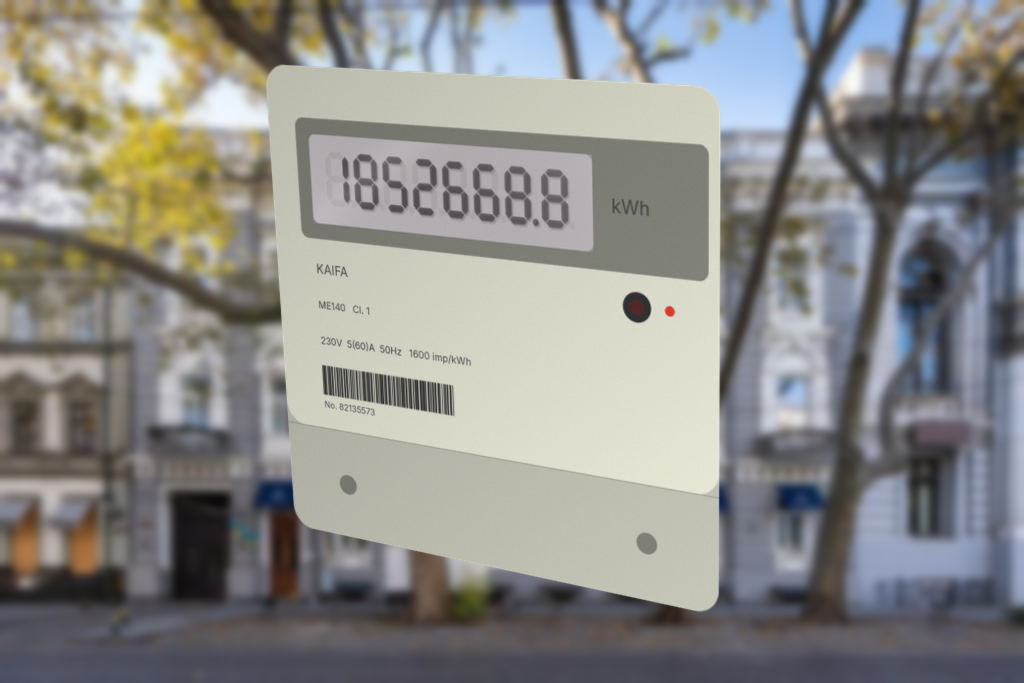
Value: 1852668.8 kWh
